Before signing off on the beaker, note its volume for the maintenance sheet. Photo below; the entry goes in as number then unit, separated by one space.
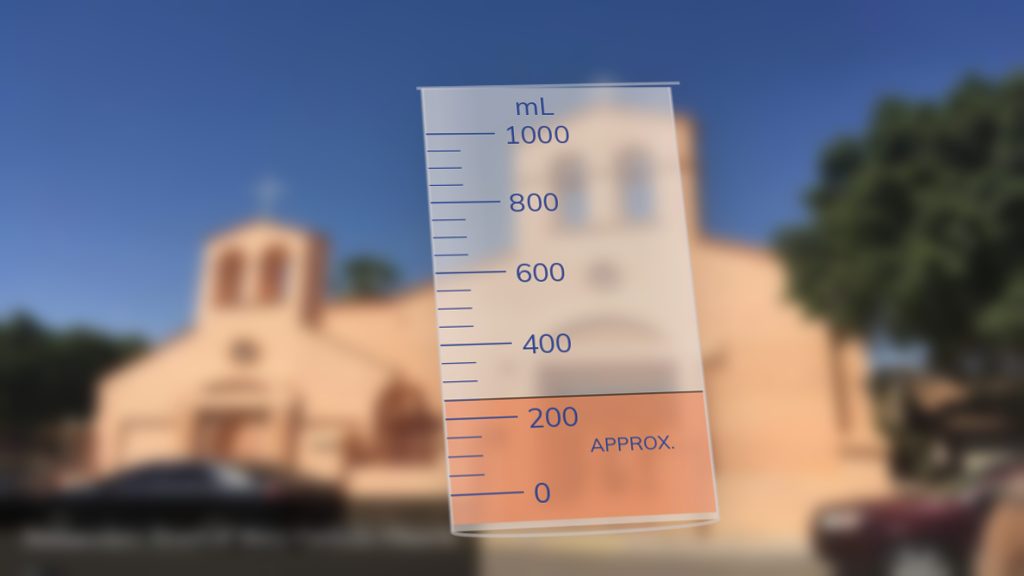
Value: 250 mL
